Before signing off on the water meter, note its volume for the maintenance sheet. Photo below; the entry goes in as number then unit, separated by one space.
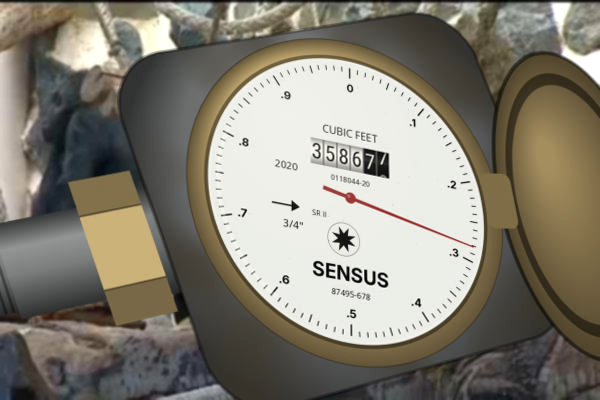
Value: 358677.28 ft³
